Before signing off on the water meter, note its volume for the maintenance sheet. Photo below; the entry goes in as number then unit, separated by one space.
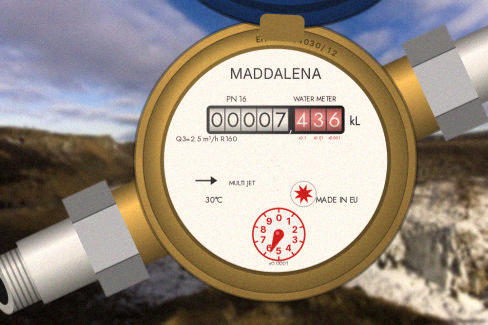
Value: 7.4365 kL
